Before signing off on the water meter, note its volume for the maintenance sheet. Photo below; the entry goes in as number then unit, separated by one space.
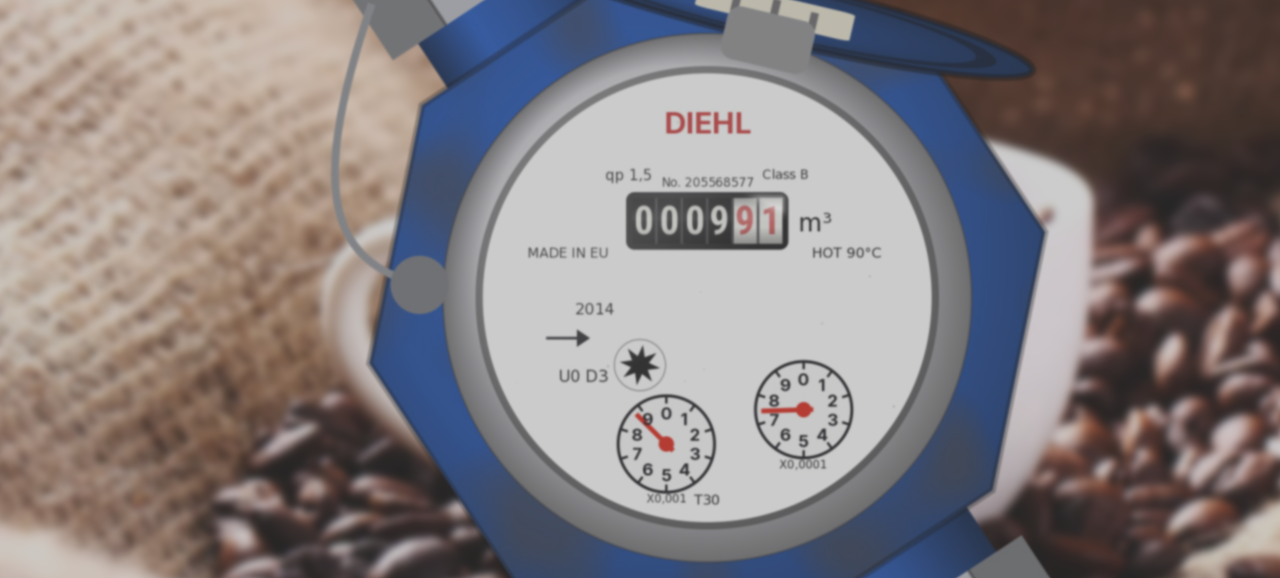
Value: 9.9187 m³
